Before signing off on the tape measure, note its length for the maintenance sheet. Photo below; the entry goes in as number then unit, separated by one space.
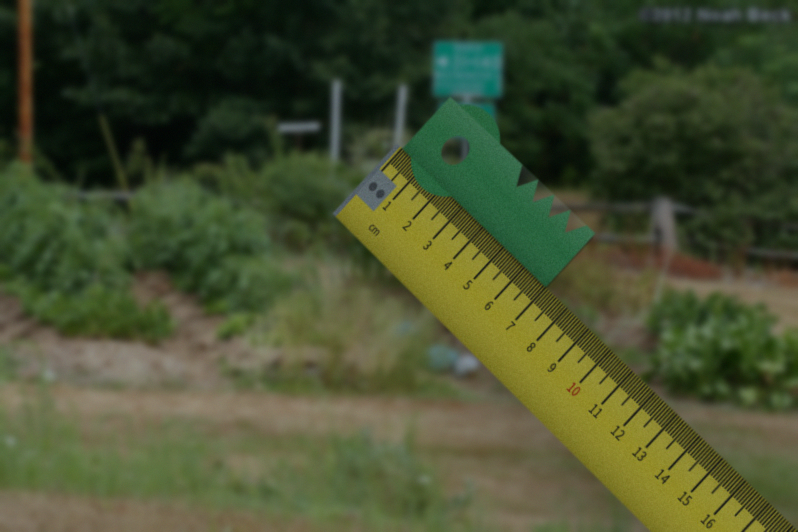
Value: 7 cm
